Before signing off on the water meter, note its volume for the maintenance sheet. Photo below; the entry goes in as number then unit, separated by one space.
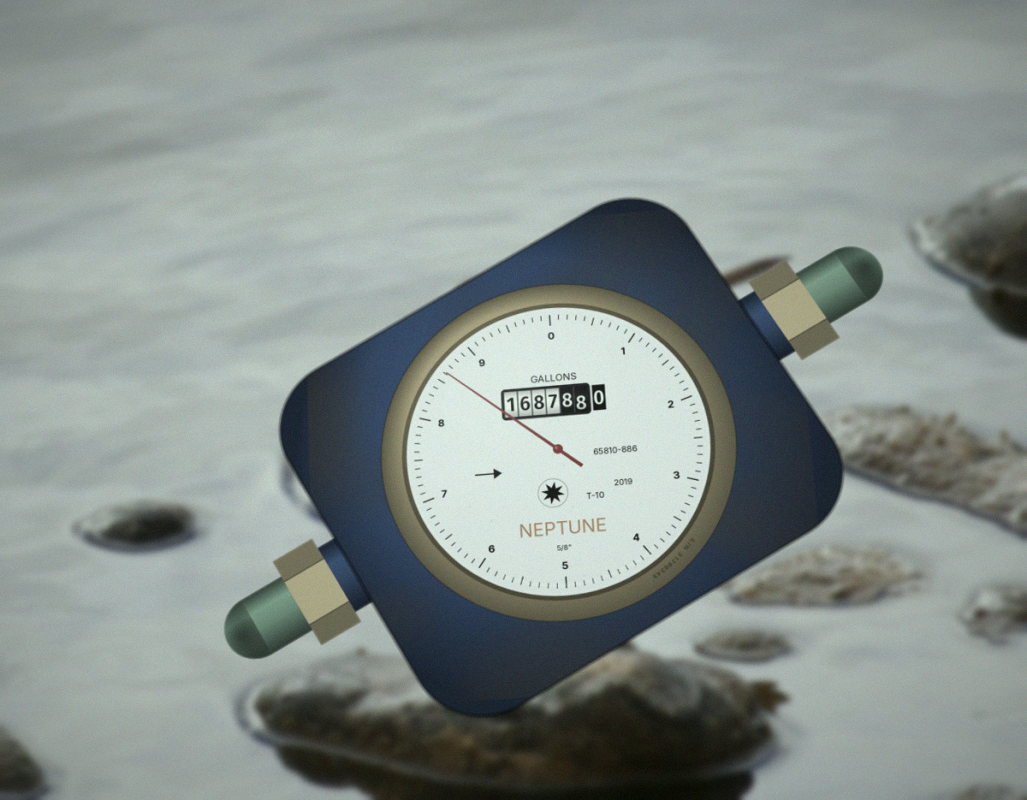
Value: 1687878.6 gal
